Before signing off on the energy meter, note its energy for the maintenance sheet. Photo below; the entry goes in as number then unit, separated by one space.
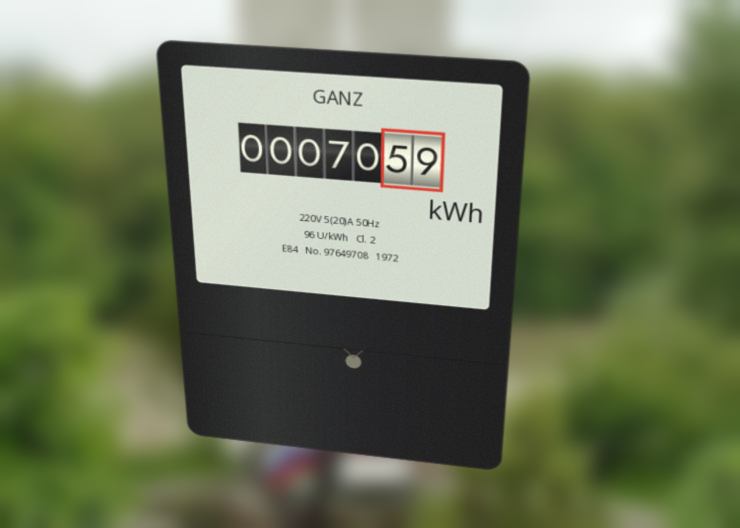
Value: 70.59 kWh
